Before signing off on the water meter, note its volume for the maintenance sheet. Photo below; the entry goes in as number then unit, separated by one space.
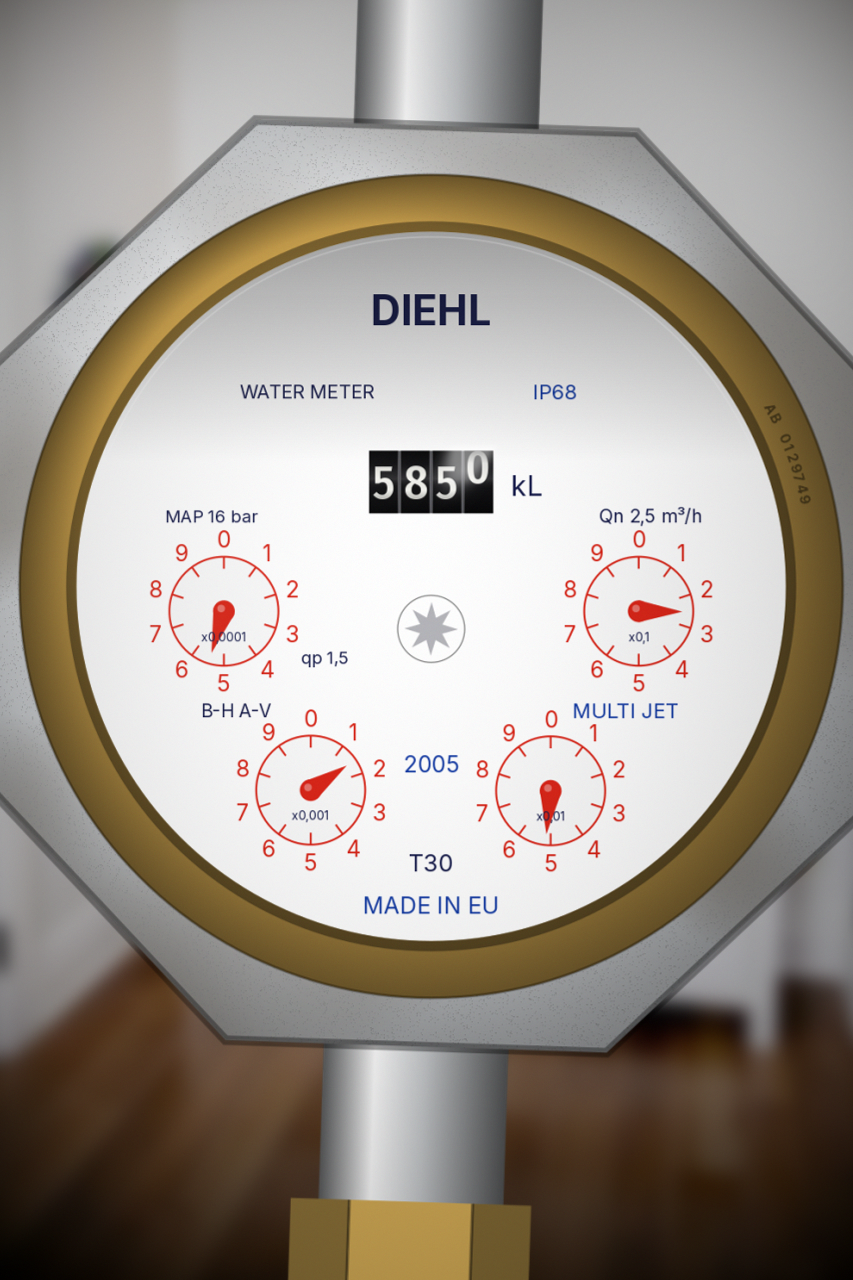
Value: 5850.2515 kL
